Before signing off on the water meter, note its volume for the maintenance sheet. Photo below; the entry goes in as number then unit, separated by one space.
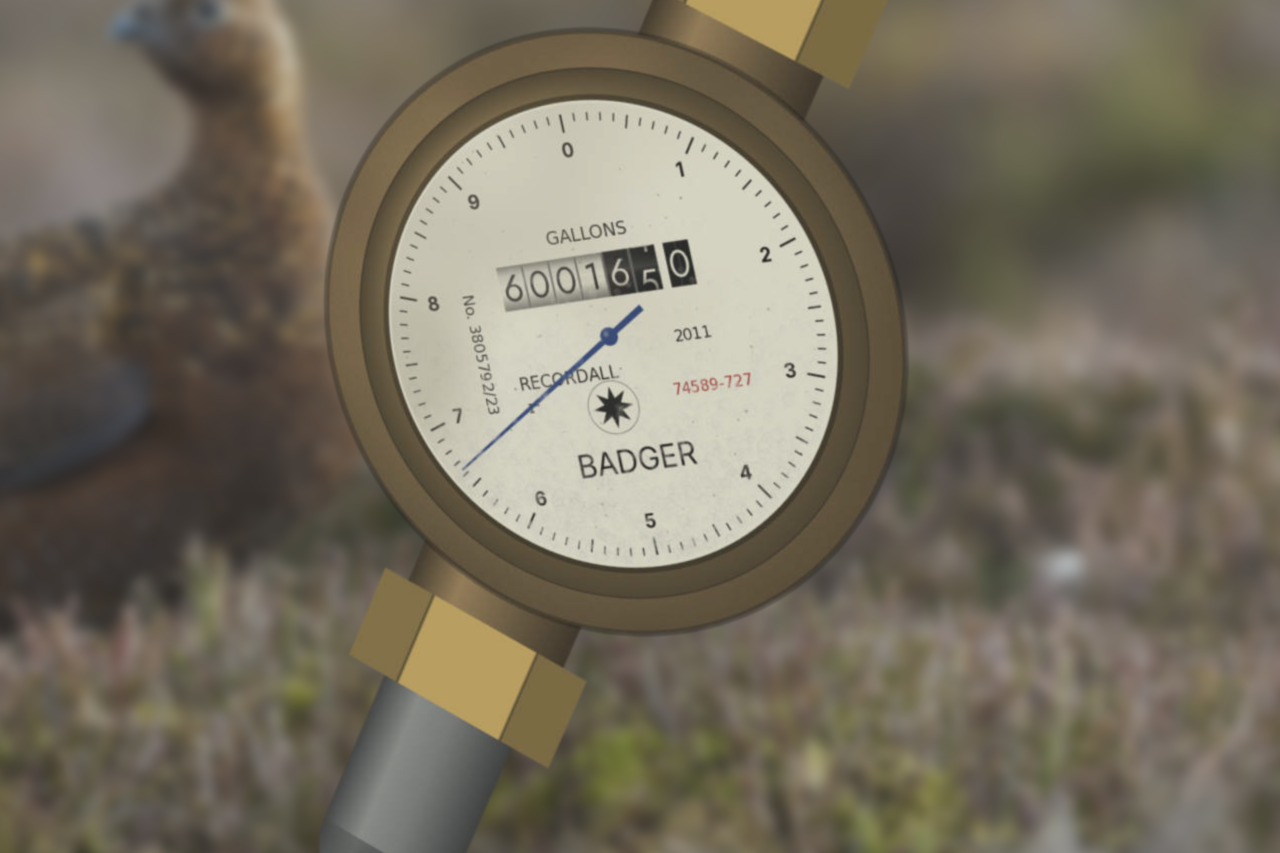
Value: 6001646.6 gal
